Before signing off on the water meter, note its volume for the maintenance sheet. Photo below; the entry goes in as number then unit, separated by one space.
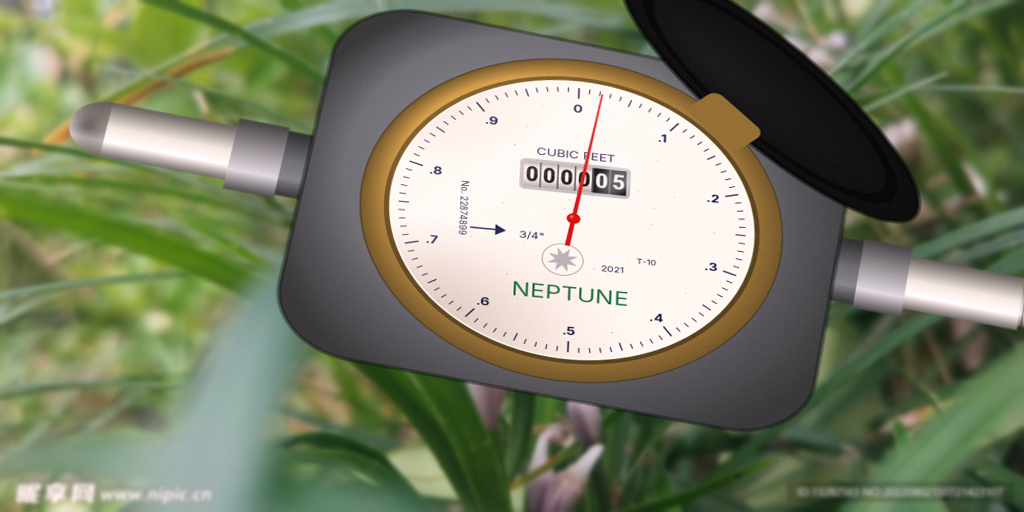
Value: 5.02 ft³
